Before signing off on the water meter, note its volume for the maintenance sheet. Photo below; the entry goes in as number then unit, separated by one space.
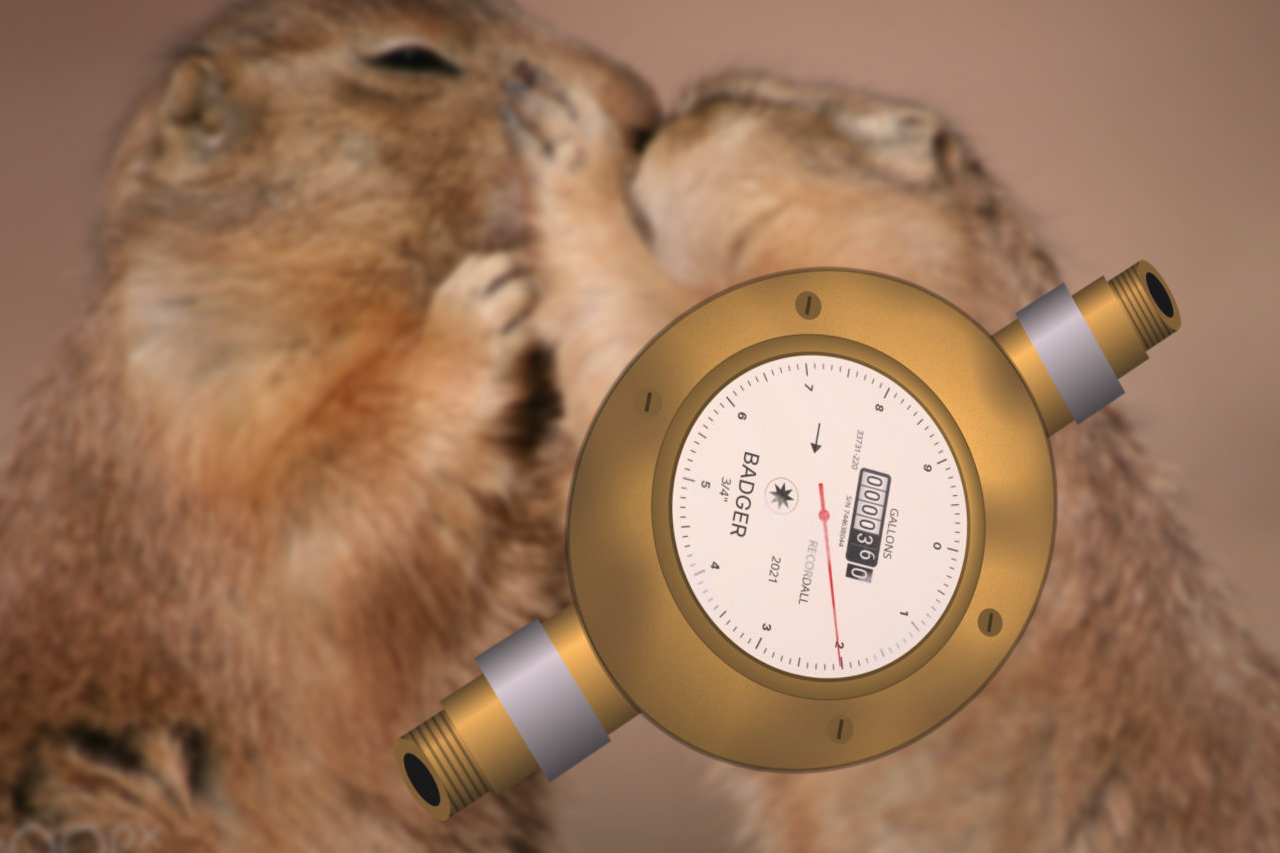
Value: 362.0 gal
